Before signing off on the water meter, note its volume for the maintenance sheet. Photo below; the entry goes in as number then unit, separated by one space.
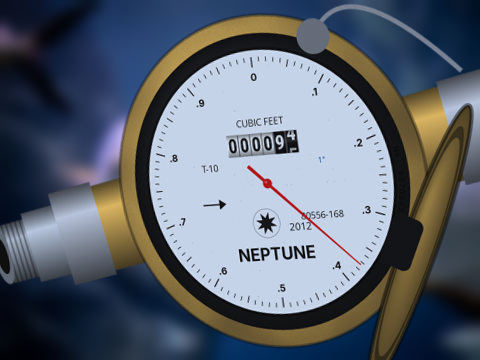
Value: 94.37 ft³
